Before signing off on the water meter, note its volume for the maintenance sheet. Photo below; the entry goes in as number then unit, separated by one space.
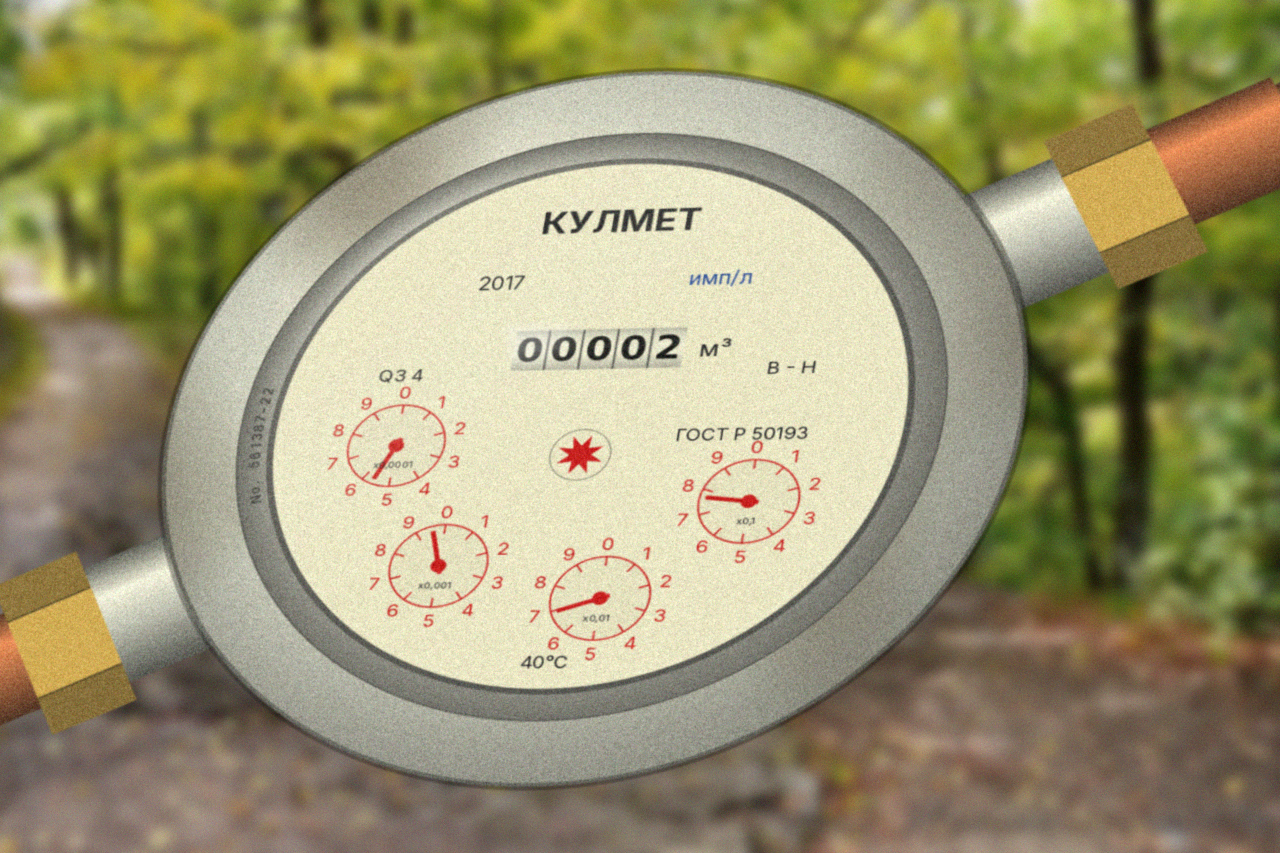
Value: 2.7695 m³
